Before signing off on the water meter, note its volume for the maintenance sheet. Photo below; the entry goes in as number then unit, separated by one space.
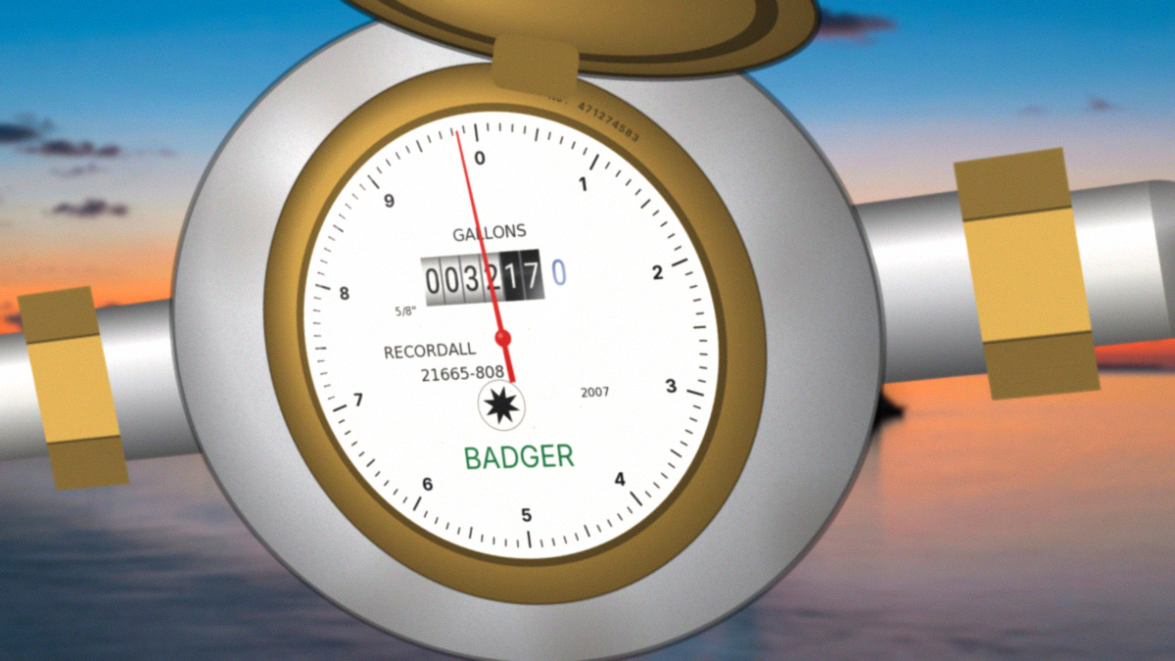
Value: 32169.8 gal
